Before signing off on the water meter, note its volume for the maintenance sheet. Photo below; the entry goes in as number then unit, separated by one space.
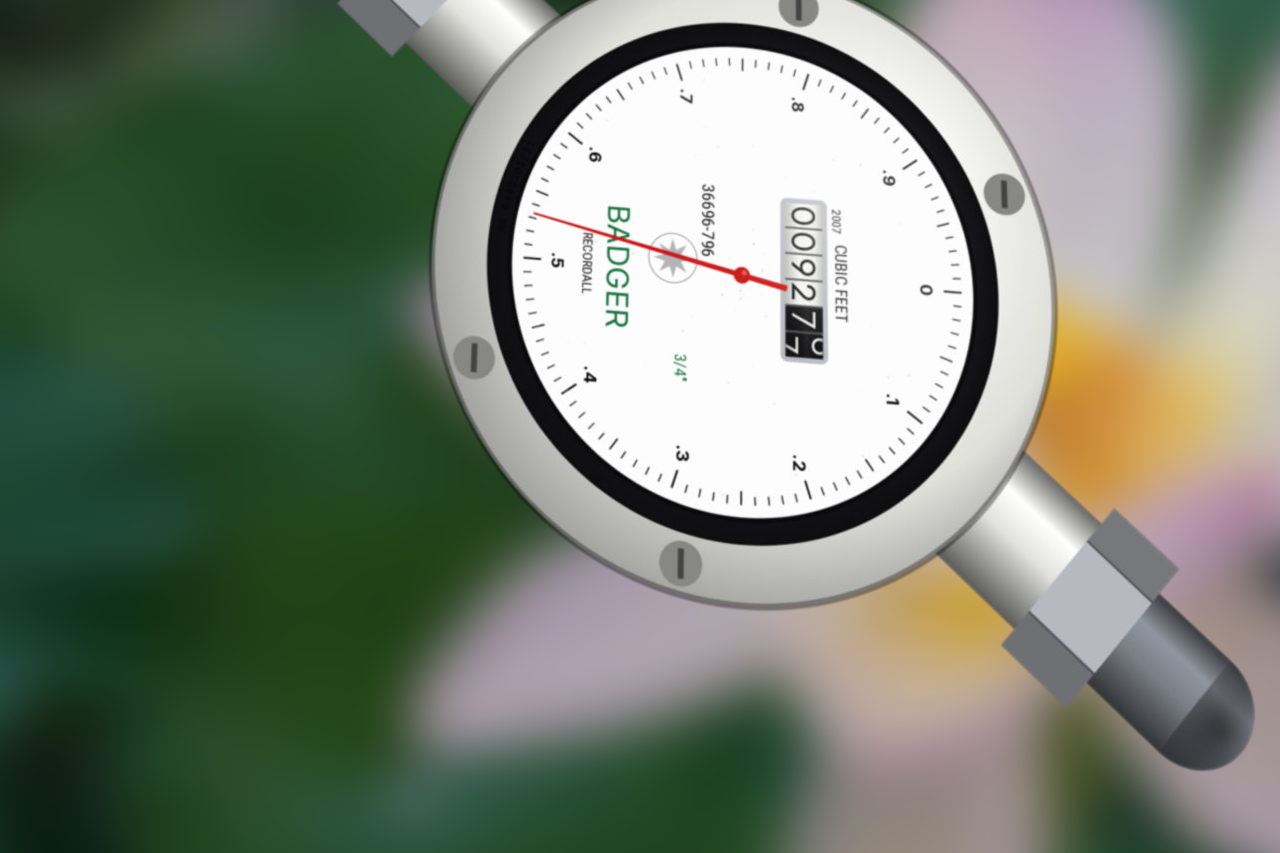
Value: 9276.53 ft³
